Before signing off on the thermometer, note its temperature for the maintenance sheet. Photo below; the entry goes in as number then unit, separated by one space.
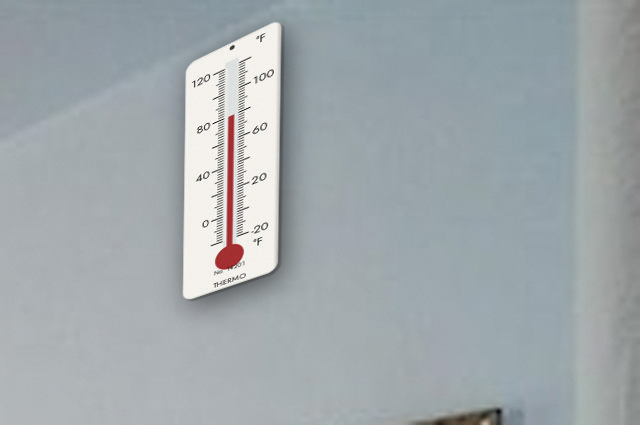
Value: 80 °F
